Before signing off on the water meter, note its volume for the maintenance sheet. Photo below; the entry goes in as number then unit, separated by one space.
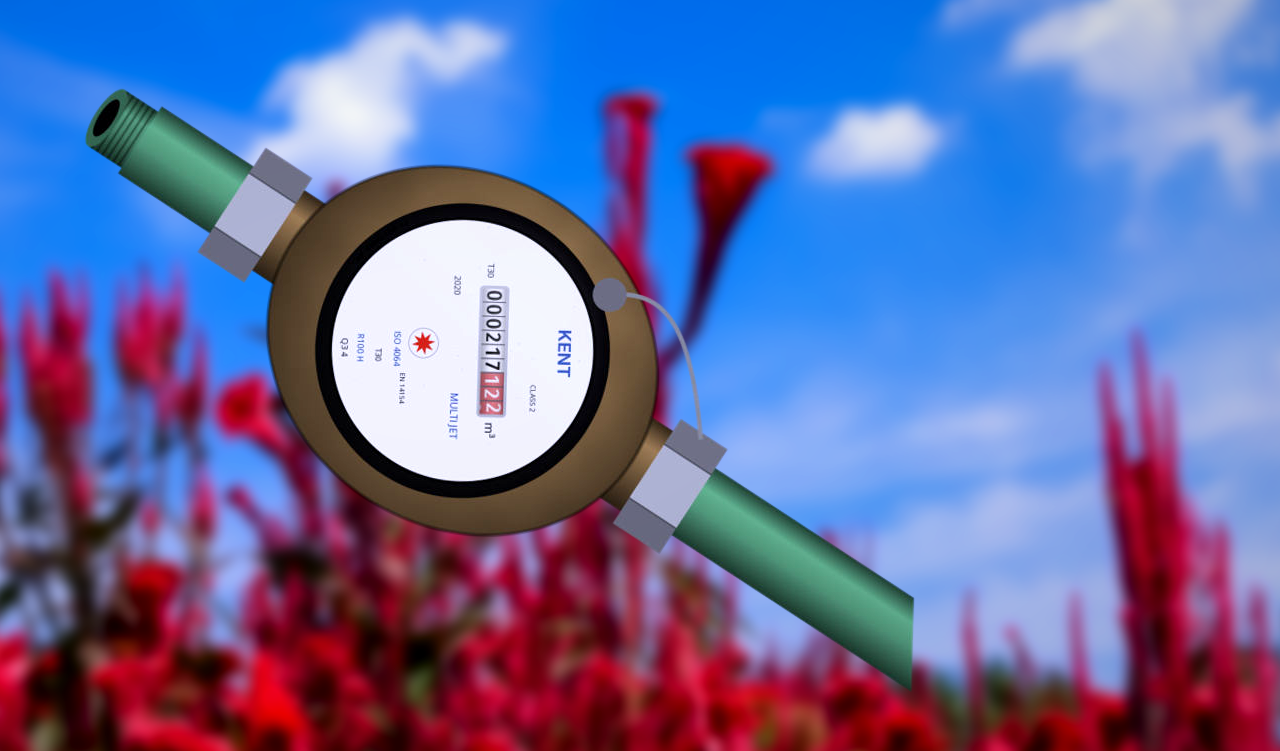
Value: 217.122 m³
